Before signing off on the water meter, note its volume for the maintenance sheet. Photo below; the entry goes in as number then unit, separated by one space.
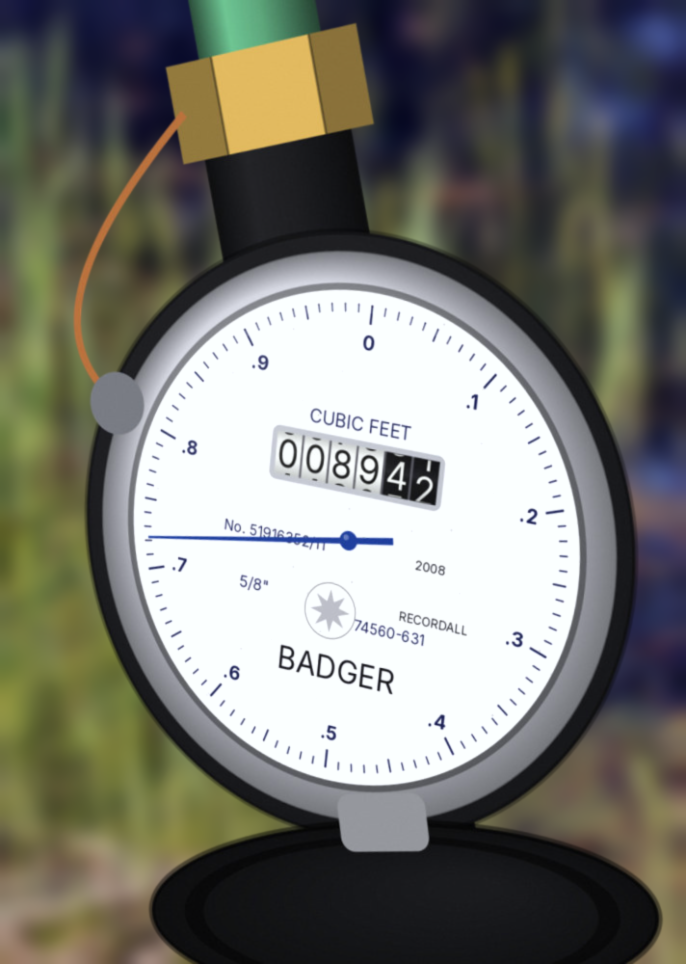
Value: 8941.72 ft³
